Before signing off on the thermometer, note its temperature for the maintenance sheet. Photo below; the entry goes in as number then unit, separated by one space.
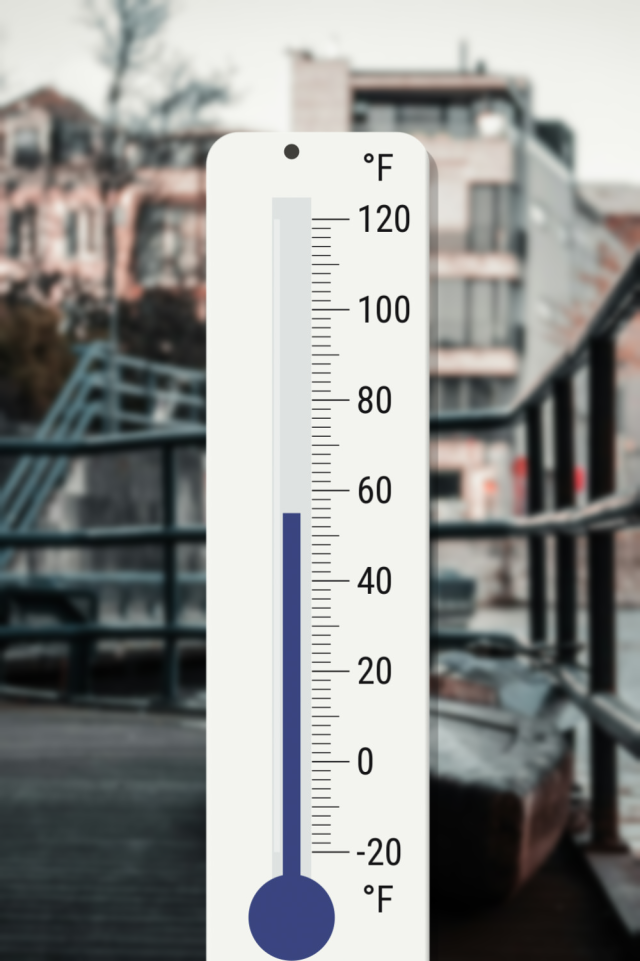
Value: 55 °F
